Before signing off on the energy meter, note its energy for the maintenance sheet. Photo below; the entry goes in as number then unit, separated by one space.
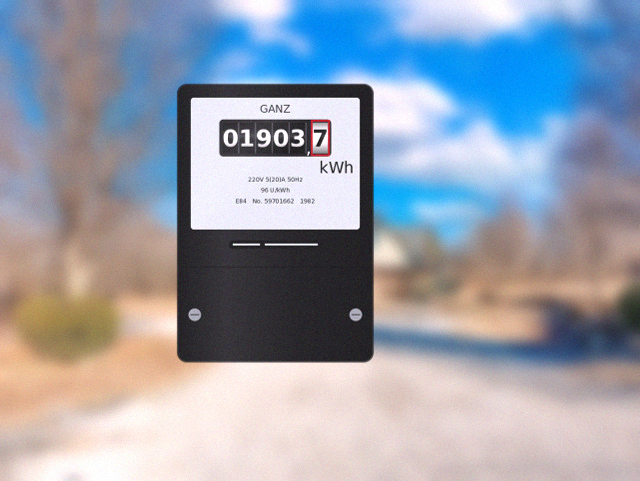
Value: 1903.7 kWh
